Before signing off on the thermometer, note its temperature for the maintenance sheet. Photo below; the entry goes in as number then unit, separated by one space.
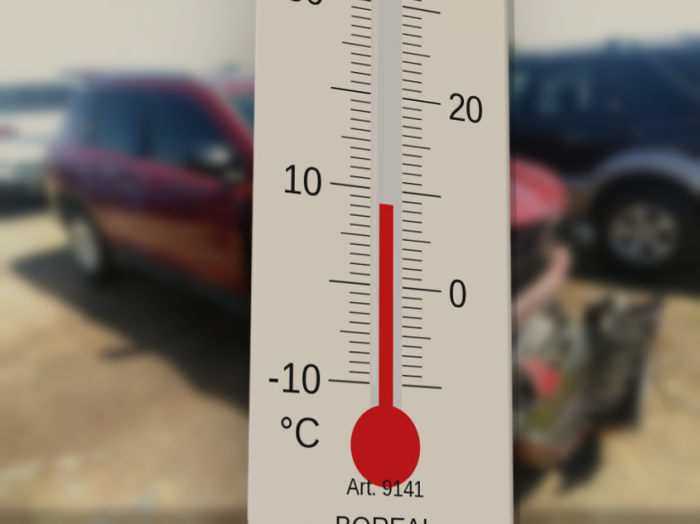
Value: 8.5 °C
